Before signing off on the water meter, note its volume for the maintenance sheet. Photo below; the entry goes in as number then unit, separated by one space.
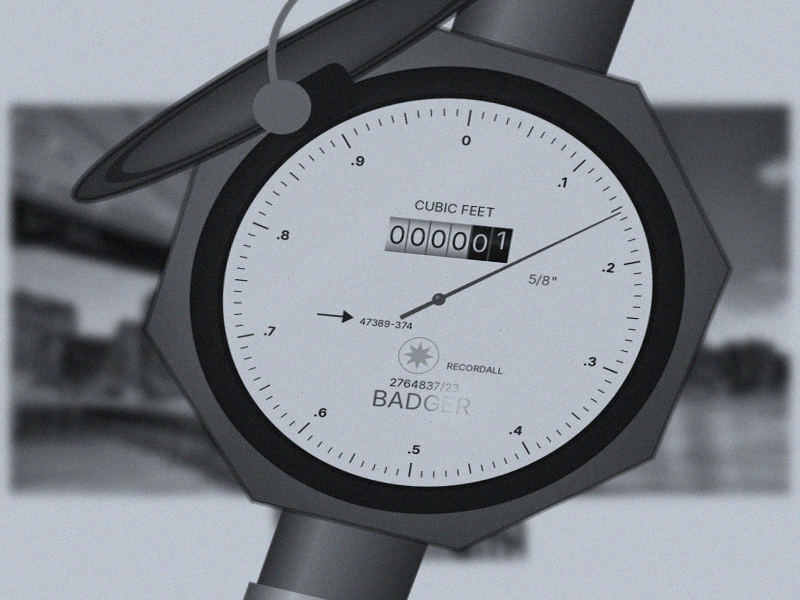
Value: 1.15 ft³
